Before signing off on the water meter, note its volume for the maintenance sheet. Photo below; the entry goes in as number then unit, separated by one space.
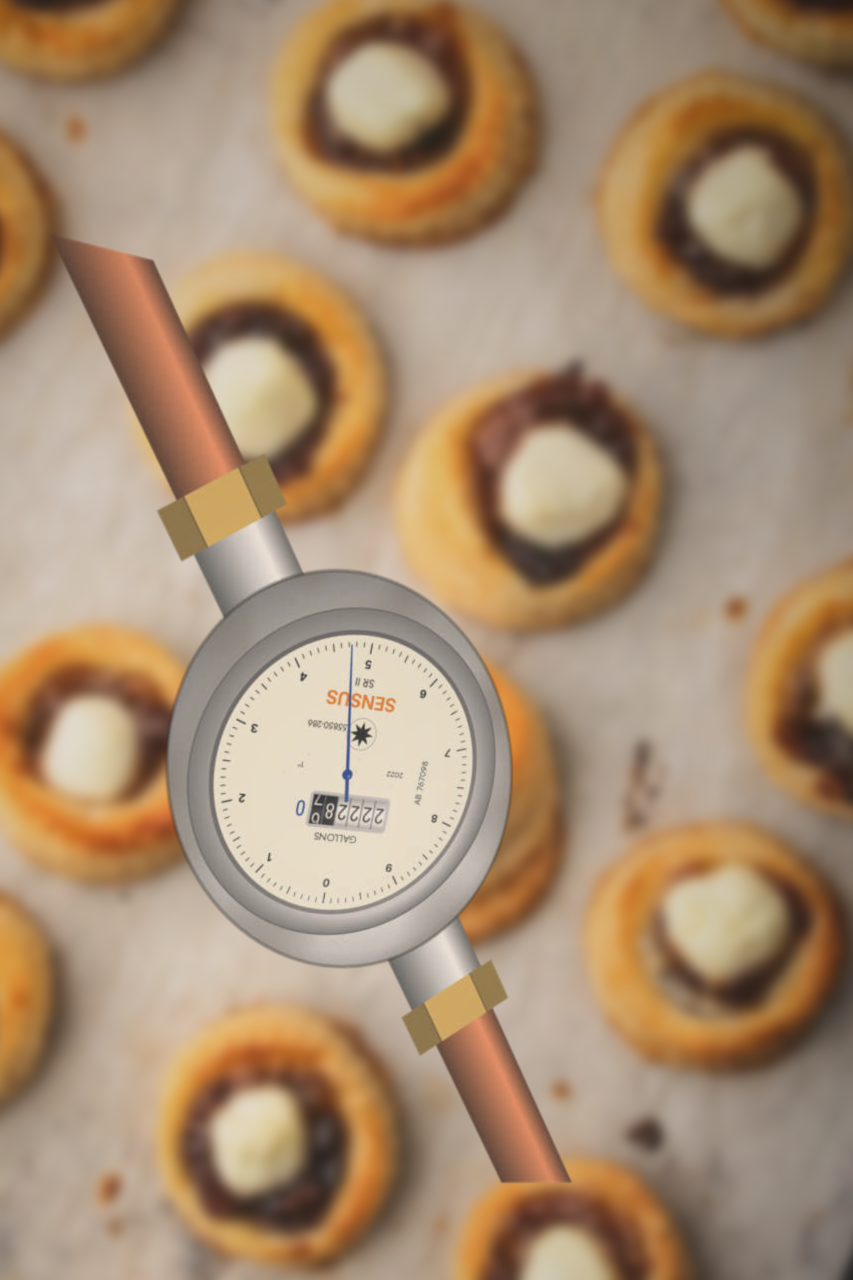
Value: 2222864.7 gal
